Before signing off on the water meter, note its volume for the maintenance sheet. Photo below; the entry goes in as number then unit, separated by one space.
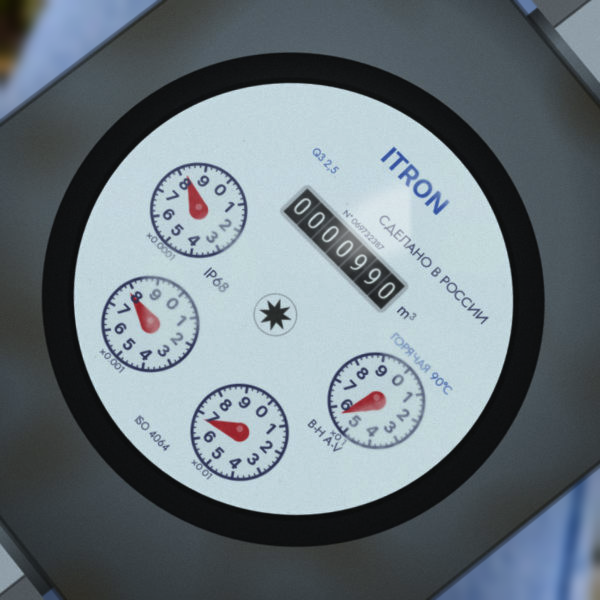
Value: 990.5678 m³
